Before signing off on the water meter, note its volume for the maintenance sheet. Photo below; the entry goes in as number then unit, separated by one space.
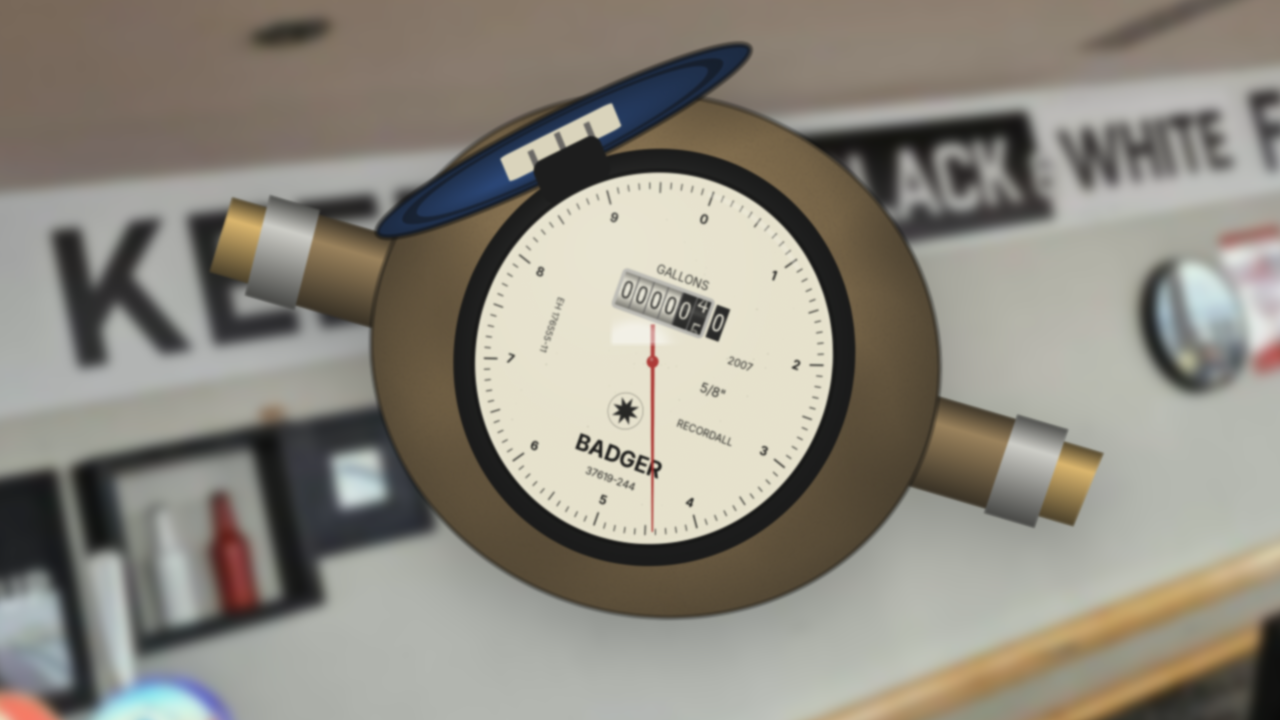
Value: 44.4 gal
